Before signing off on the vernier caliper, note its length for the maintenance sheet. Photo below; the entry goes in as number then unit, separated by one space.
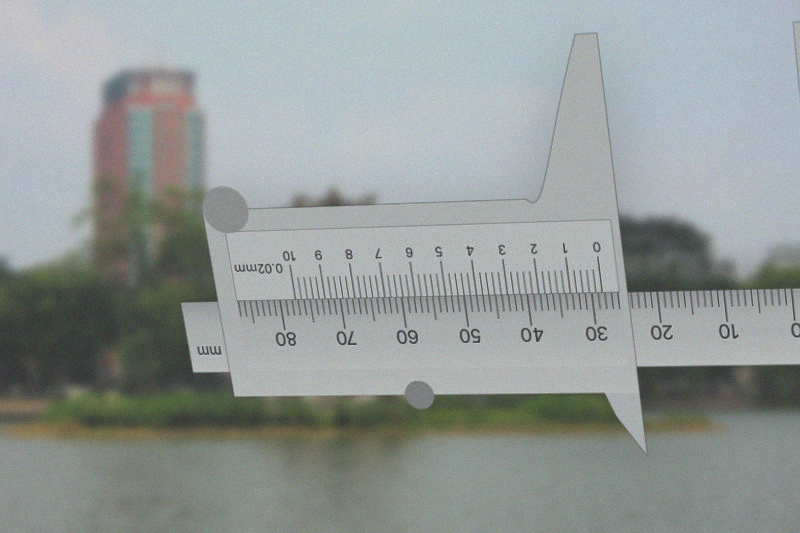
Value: 28.4 mm
